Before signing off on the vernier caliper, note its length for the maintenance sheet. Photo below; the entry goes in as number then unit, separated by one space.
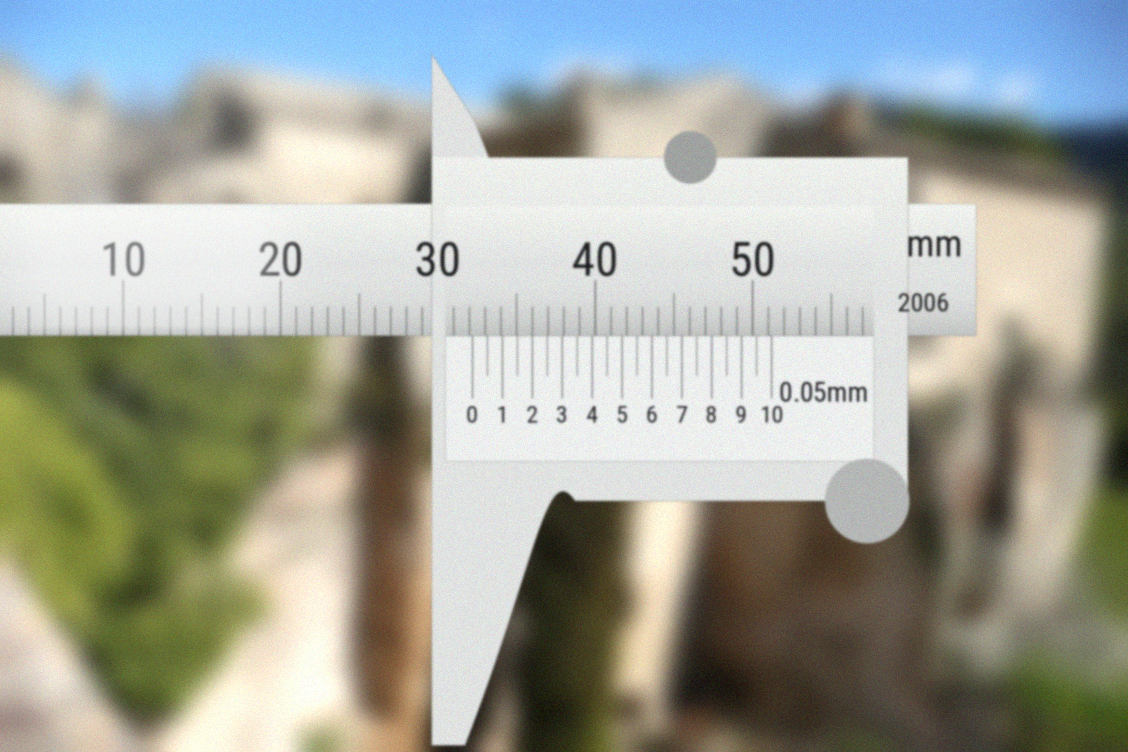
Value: 32.2 mm
